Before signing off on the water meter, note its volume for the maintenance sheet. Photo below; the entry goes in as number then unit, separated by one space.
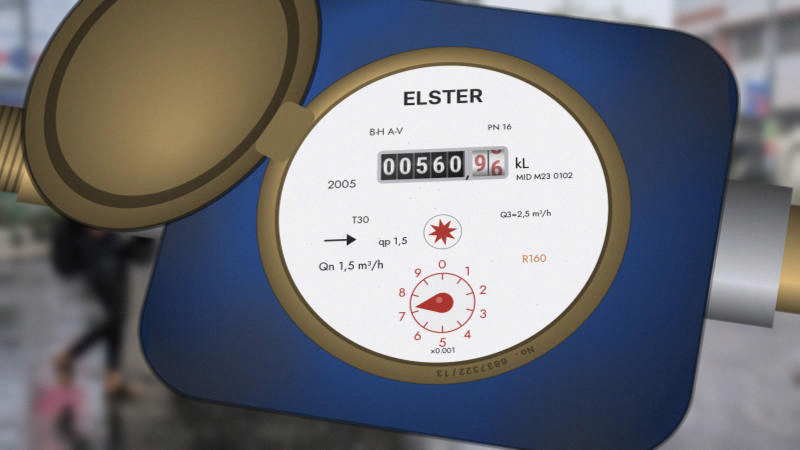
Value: 560.957 kL
